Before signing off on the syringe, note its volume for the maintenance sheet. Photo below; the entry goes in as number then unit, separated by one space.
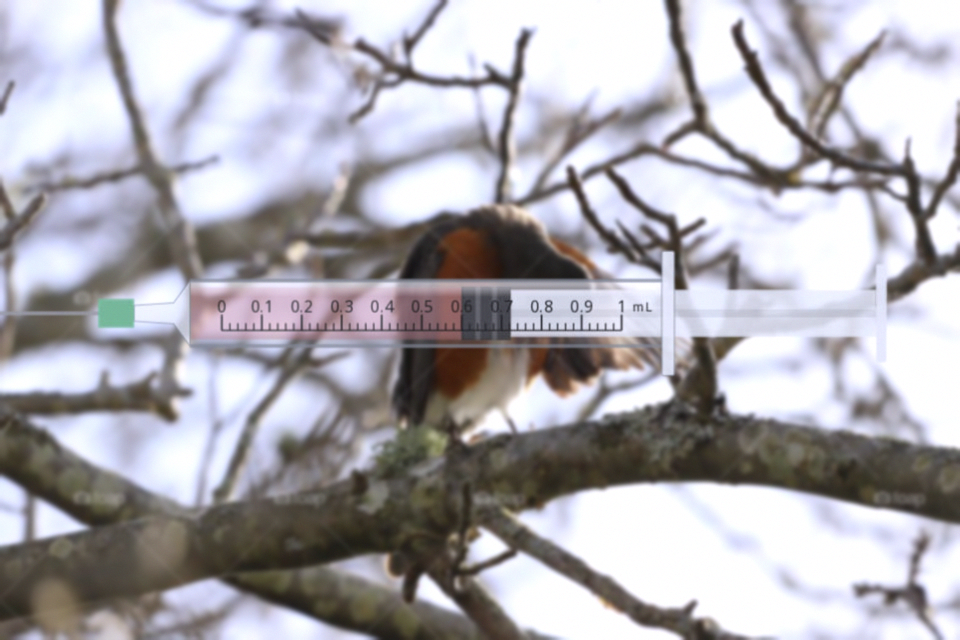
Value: 0.6 mL
